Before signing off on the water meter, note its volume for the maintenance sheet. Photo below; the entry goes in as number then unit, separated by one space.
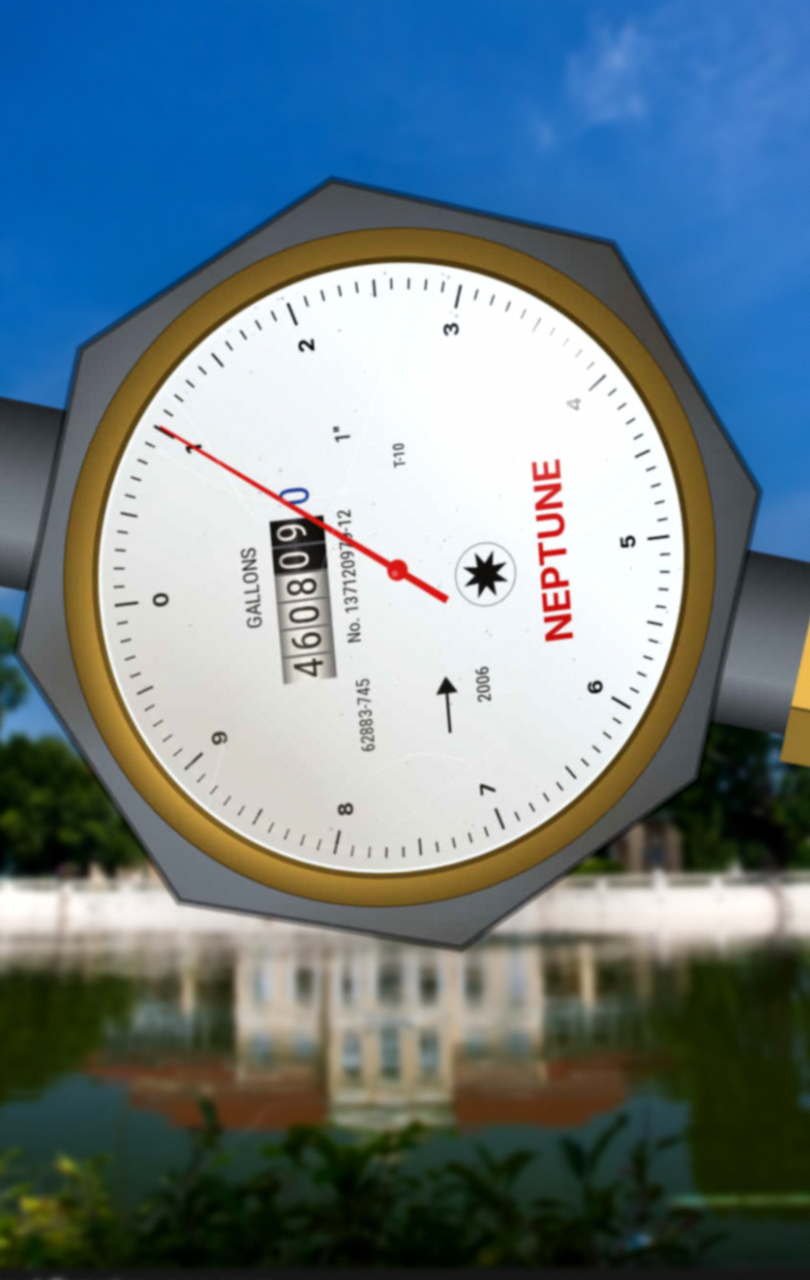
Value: 4608091.0 gal
